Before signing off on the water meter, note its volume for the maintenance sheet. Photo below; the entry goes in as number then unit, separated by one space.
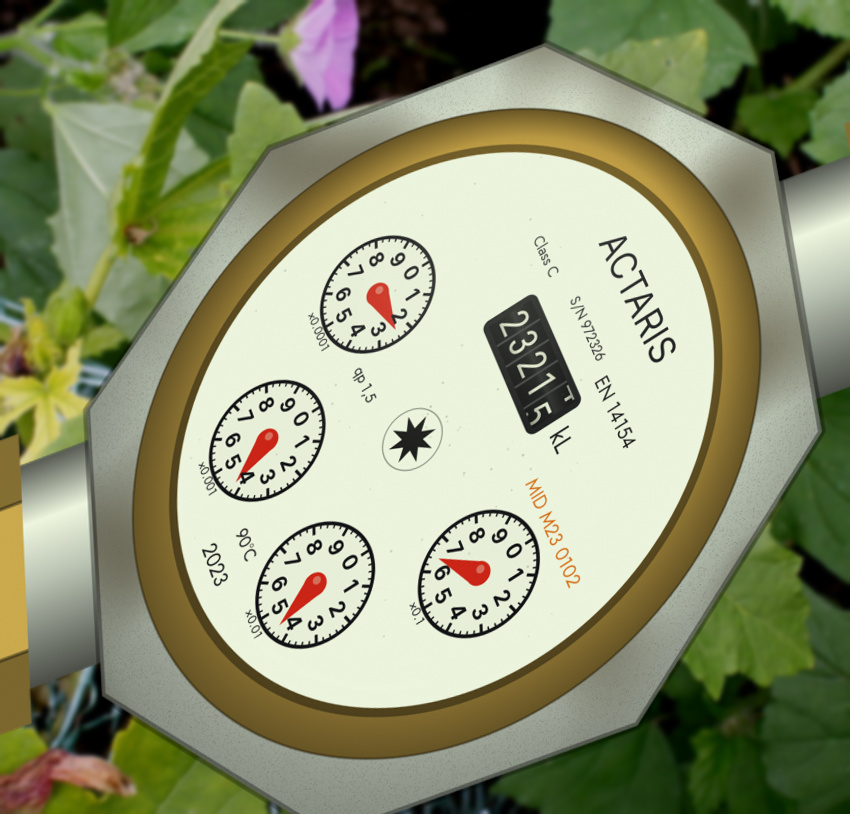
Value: 23214.6442 kL
